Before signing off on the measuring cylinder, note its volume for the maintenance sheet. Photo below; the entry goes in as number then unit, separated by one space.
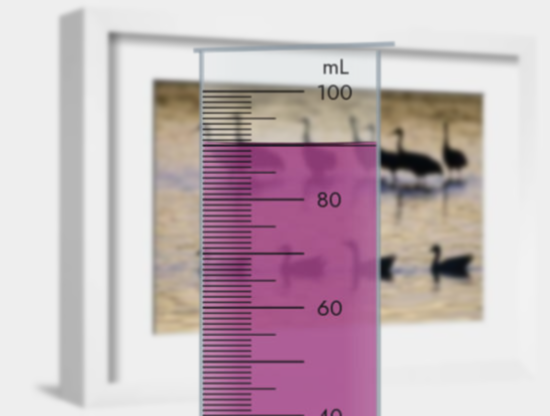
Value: 90 mL
